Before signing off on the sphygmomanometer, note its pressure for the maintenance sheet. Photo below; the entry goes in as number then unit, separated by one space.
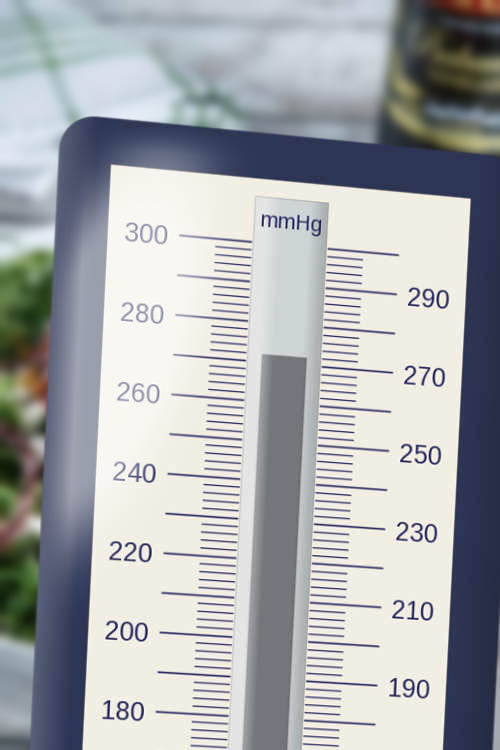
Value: 272 mmHg
